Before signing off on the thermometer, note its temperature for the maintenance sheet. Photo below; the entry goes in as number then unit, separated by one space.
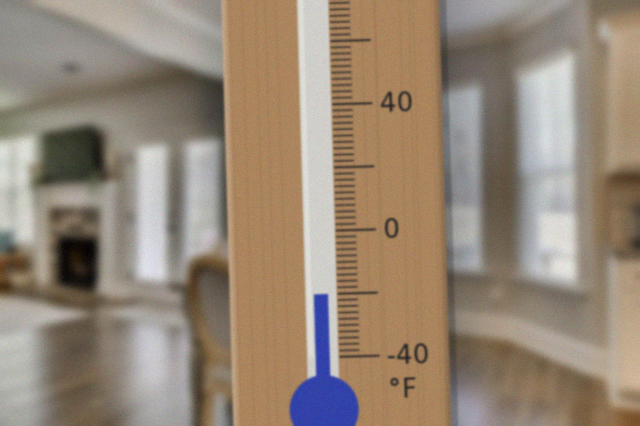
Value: -20 °F
